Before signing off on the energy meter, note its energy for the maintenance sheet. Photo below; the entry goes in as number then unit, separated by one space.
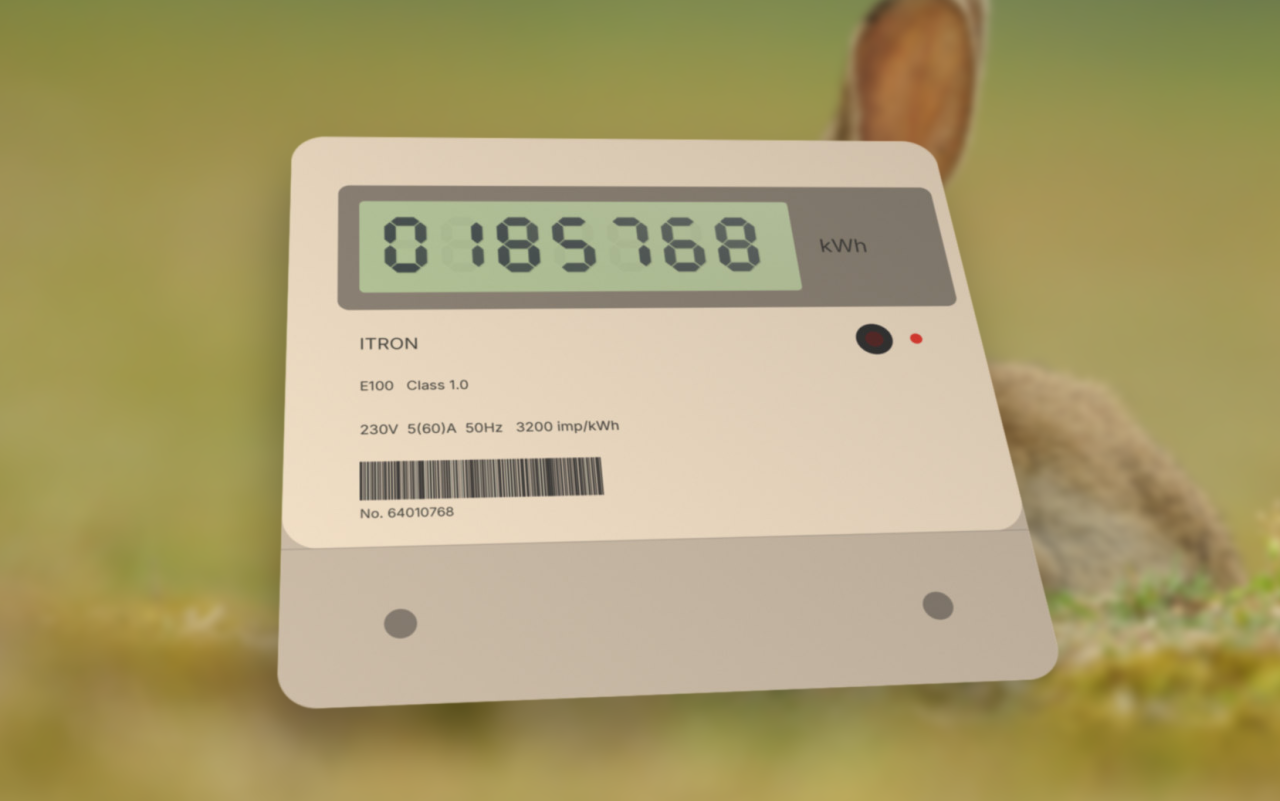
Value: 185768 kWh
